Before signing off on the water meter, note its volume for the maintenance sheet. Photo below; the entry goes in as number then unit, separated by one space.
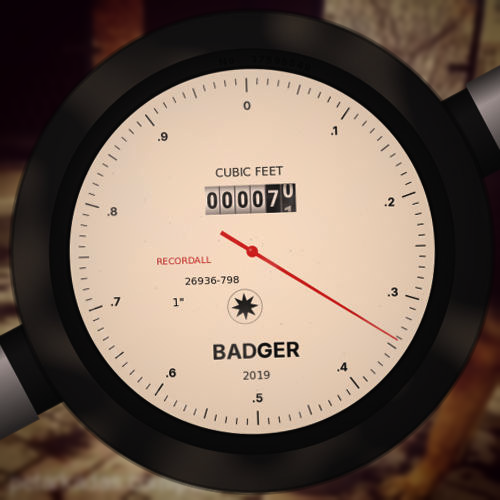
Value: 70.34 ft³
